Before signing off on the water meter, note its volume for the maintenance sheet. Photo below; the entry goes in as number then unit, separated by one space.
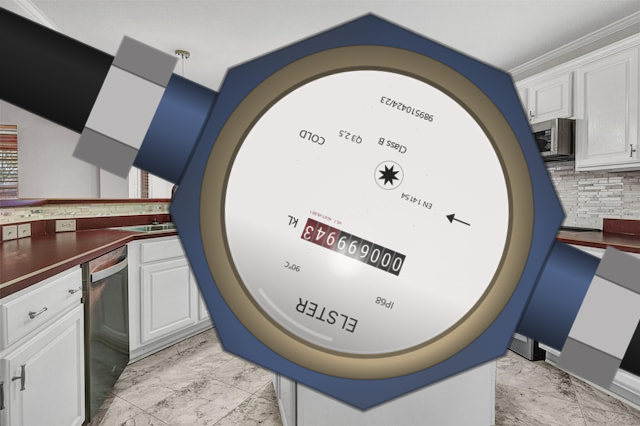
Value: 699.943 kL
